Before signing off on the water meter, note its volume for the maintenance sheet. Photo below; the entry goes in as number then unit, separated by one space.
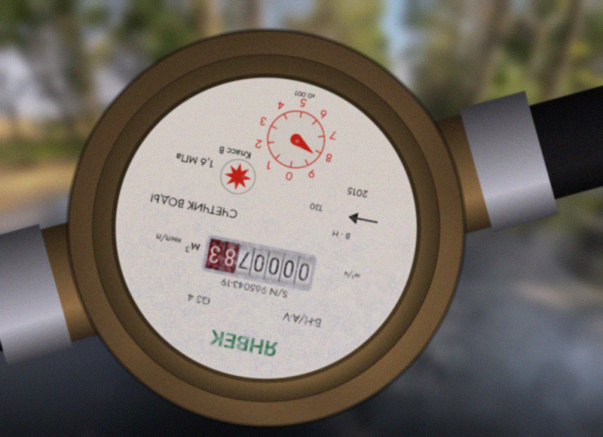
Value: 7.838 m³
